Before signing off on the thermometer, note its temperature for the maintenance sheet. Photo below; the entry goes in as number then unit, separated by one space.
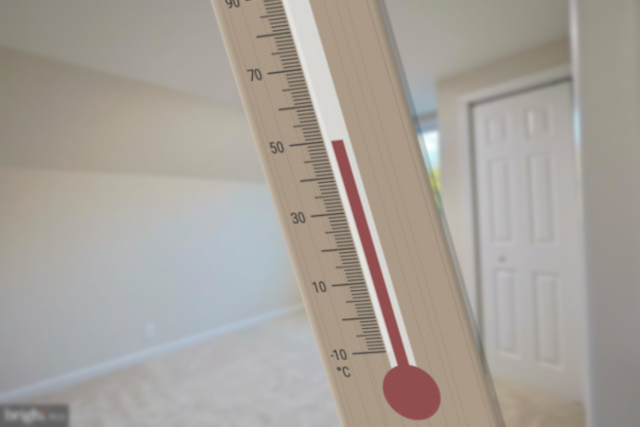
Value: 50 °C
